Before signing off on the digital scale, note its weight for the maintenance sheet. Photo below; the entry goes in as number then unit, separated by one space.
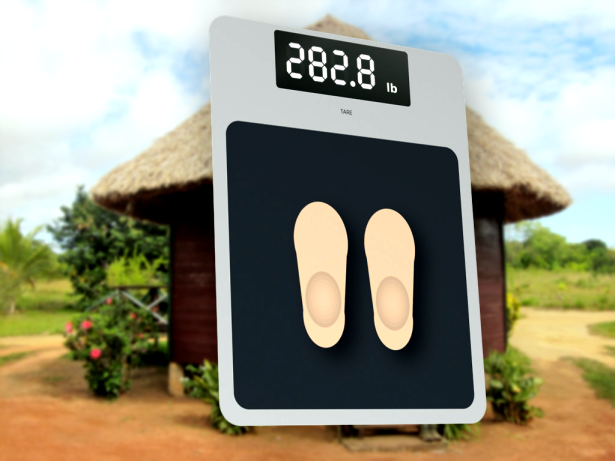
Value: 282.8 lb
